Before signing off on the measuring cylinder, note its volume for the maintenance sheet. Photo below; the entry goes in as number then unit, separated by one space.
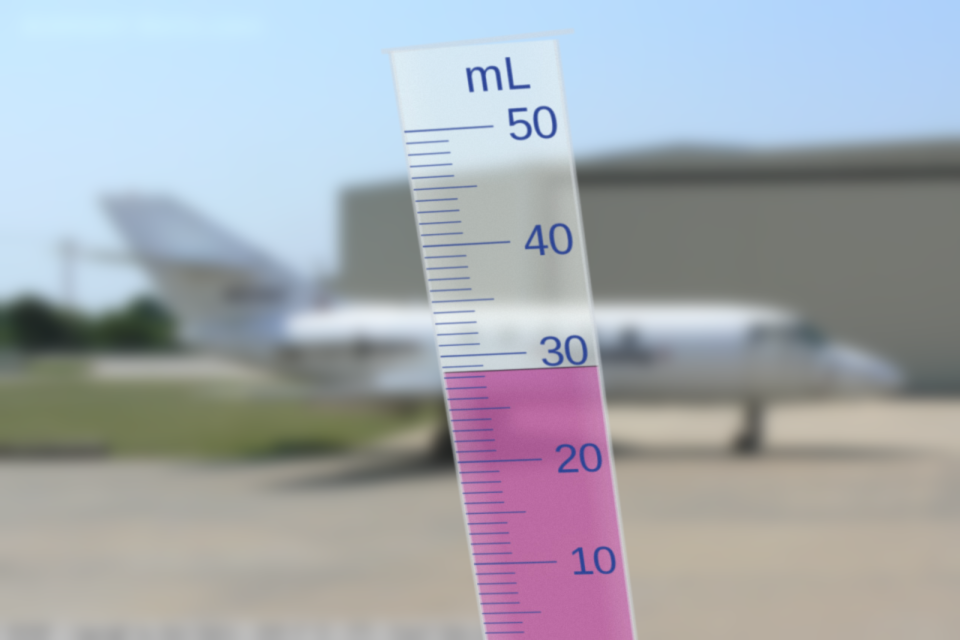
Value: 28.5 mL
